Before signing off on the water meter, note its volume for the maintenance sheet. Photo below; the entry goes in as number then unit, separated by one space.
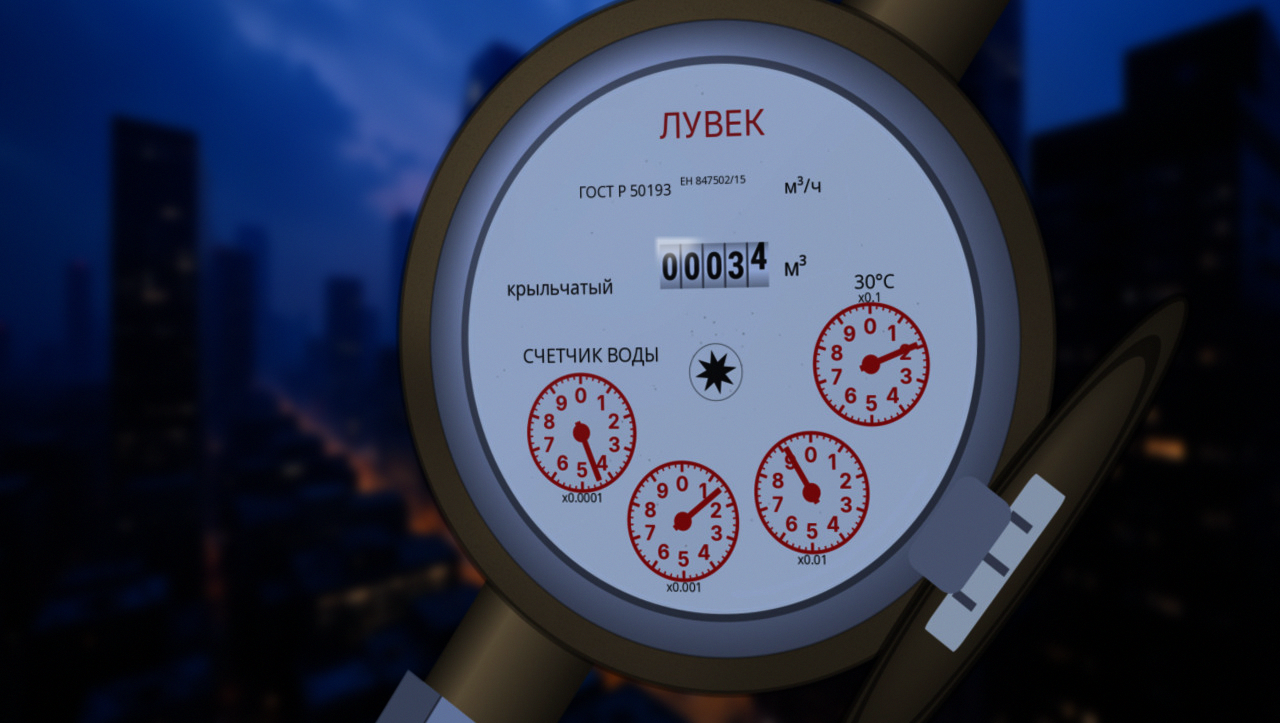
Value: 34.1914 m³
